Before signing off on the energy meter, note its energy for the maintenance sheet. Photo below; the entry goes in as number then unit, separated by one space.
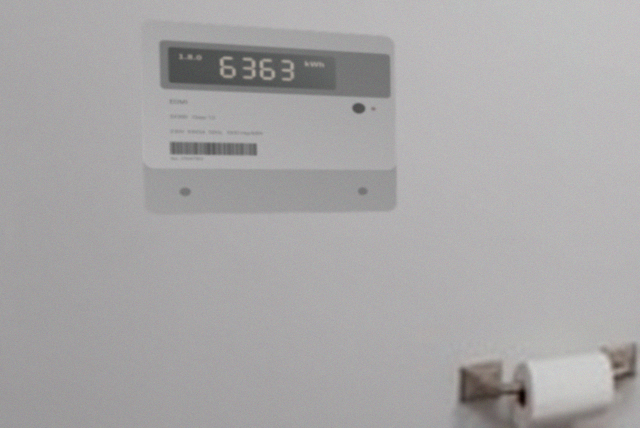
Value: 6363 kWh
